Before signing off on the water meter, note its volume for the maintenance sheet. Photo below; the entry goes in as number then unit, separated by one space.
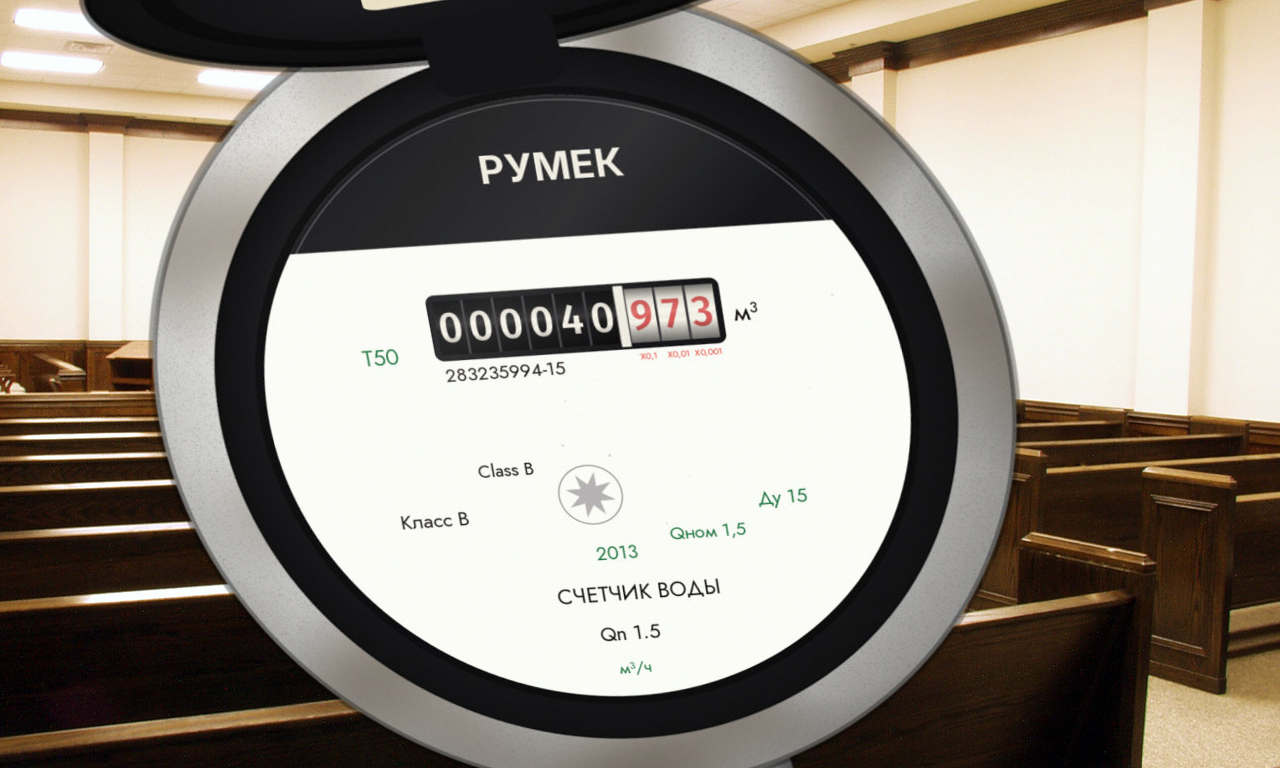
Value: 40.973 m³
